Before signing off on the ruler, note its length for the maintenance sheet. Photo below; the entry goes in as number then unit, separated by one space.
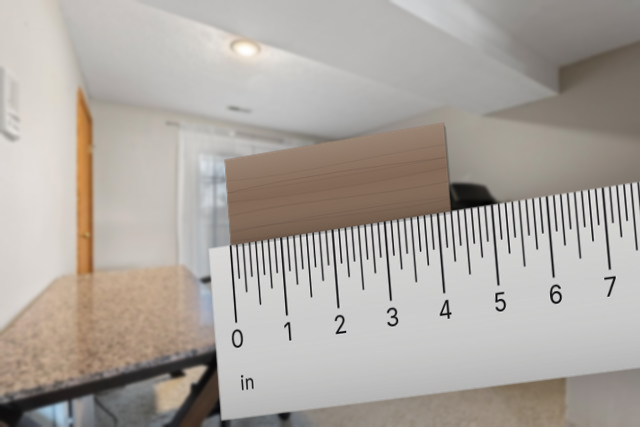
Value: 4.25 in
